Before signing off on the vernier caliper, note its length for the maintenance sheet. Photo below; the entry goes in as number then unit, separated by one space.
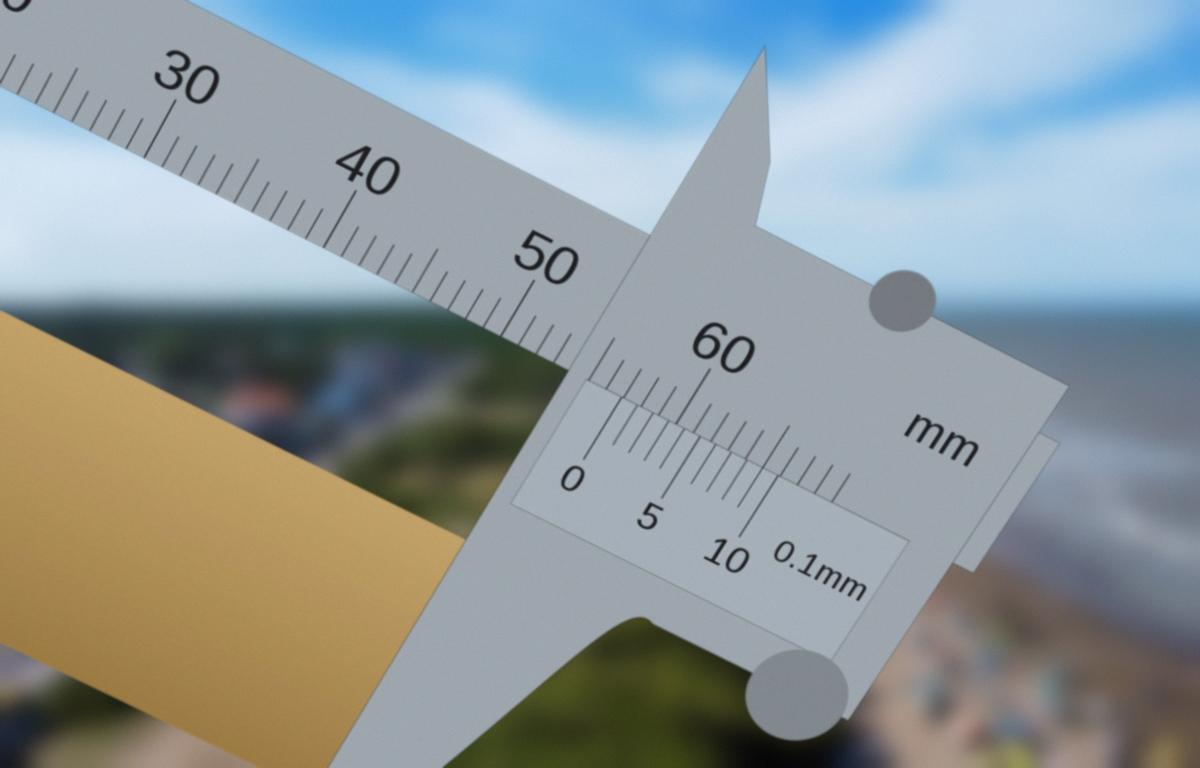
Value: 56.9 mm
